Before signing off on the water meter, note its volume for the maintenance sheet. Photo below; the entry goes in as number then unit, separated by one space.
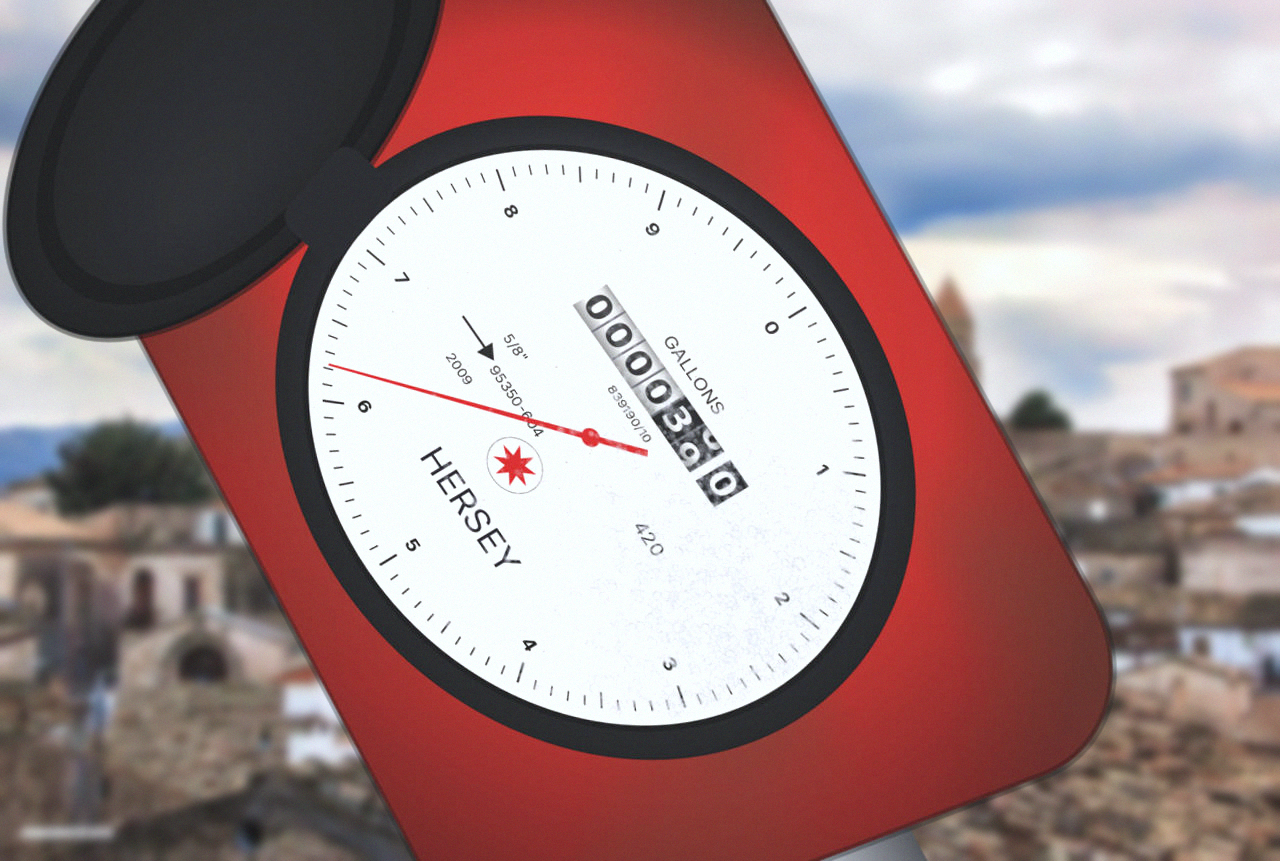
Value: 386.2 gal
